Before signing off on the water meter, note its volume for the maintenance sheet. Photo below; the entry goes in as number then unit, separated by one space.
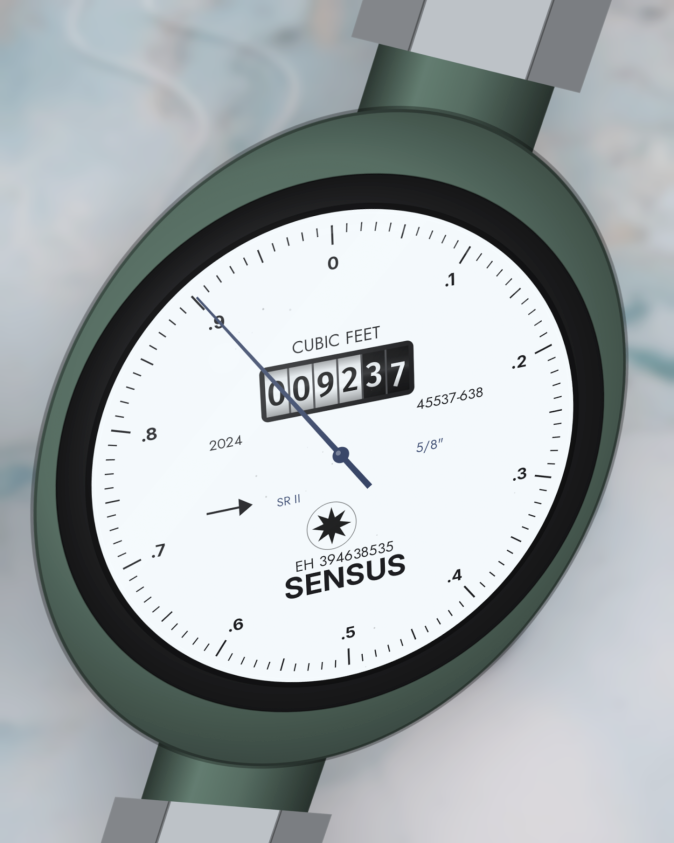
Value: 9236.90 ft³
